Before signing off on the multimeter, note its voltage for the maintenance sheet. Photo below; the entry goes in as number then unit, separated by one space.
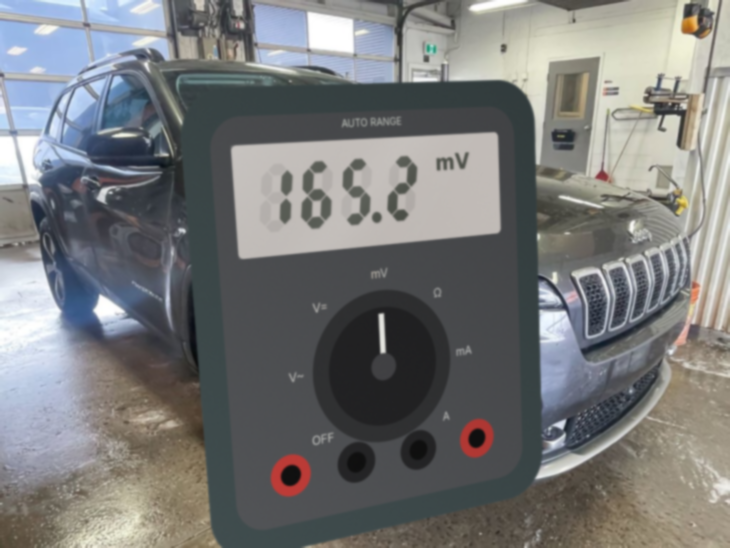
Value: 165.2 mV
